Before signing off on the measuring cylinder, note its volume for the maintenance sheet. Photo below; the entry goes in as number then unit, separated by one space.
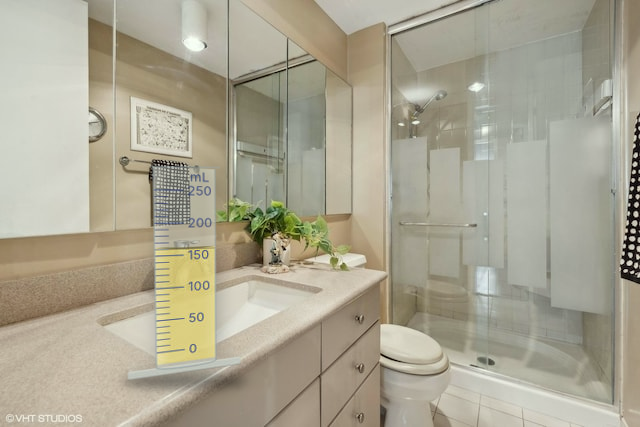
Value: 160 mL
